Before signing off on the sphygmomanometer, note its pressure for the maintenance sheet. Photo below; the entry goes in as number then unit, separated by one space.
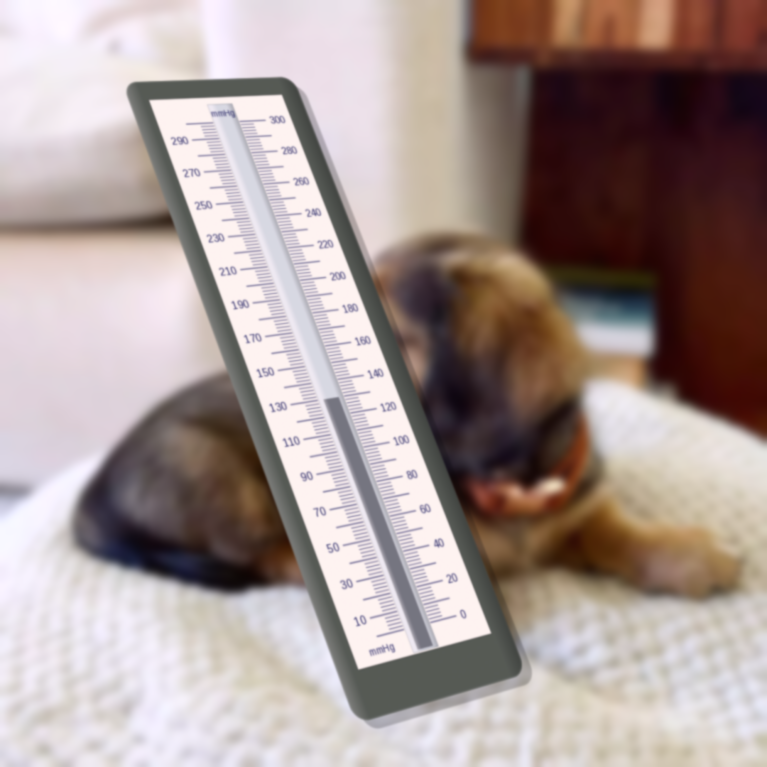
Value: 130 mmHg
